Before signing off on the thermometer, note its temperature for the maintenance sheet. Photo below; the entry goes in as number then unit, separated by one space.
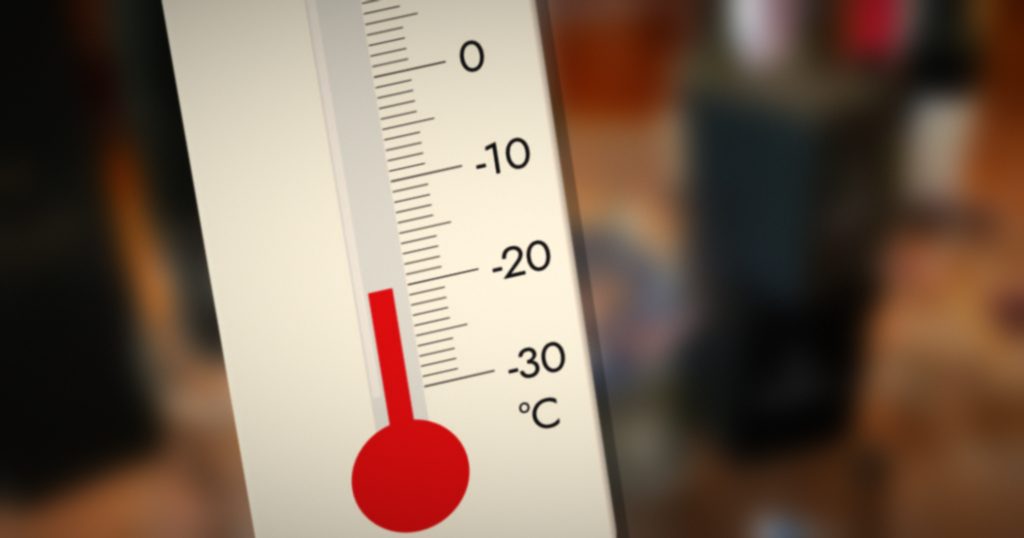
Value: -20 °C
